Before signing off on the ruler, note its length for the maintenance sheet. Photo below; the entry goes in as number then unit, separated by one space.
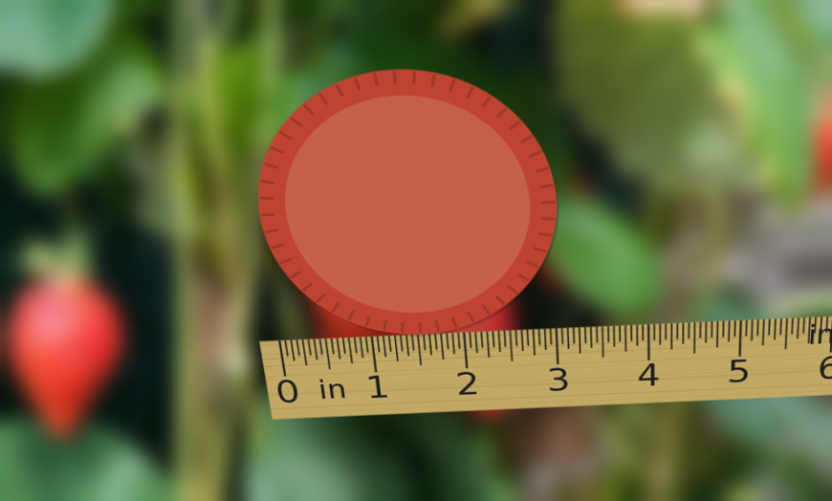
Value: 3.0625 in
